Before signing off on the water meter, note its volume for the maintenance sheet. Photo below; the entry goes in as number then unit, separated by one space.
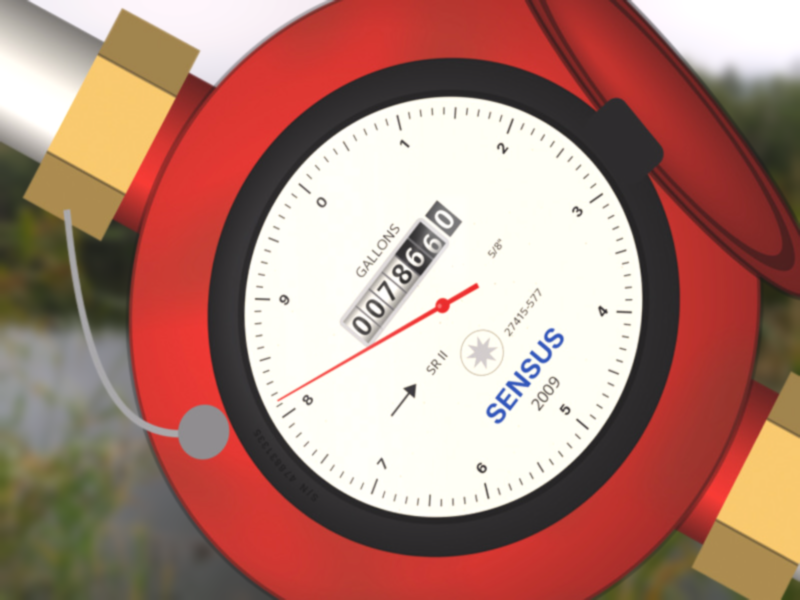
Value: 78658.1 gal
